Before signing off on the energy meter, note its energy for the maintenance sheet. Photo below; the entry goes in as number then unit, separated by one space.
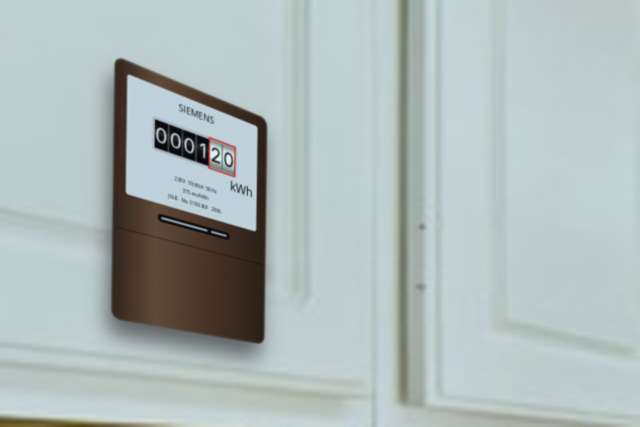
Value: 1.20 kWh
